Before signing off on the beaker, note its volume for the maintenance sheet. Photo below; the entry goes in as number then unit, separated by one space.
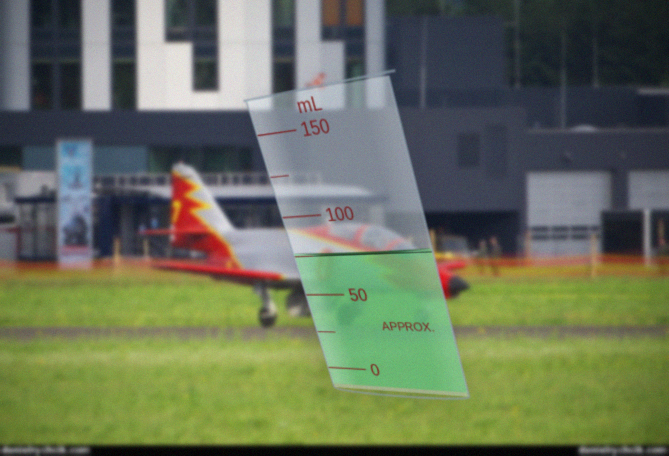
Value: 75 mL
